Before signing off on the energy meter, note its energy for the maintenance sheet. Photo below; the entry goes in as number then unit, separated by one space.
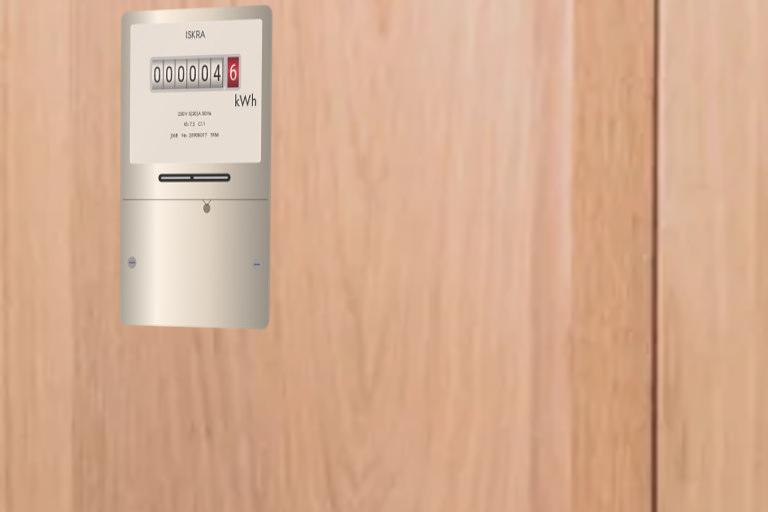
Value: 4.6 kWh
